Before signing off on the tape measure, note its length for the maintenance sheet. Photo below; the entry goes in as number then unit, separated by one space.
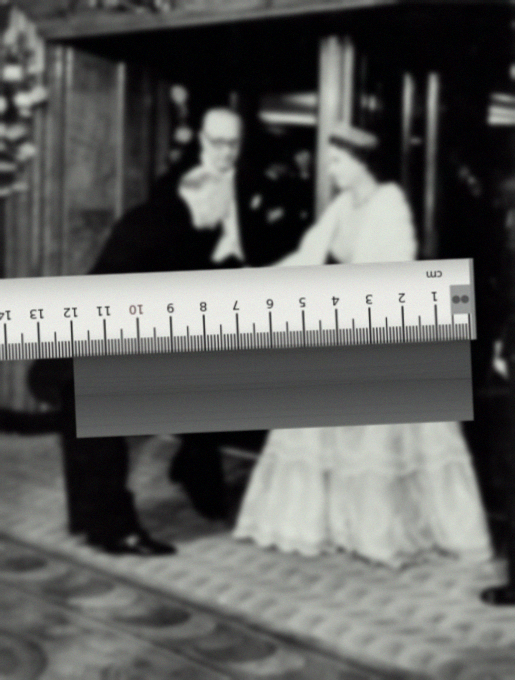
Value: 12 cm
